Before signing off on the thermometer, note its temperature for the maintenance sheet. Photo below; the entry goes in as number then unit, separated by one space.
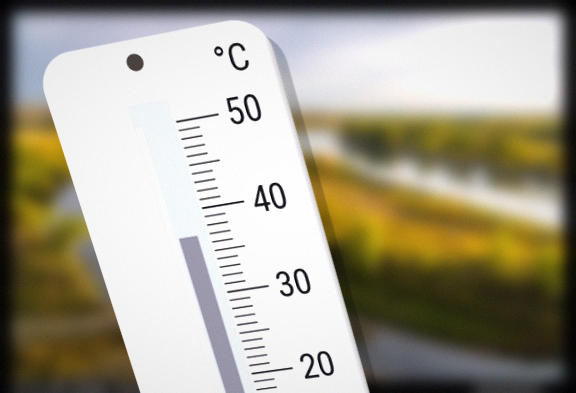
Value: 37 °C
